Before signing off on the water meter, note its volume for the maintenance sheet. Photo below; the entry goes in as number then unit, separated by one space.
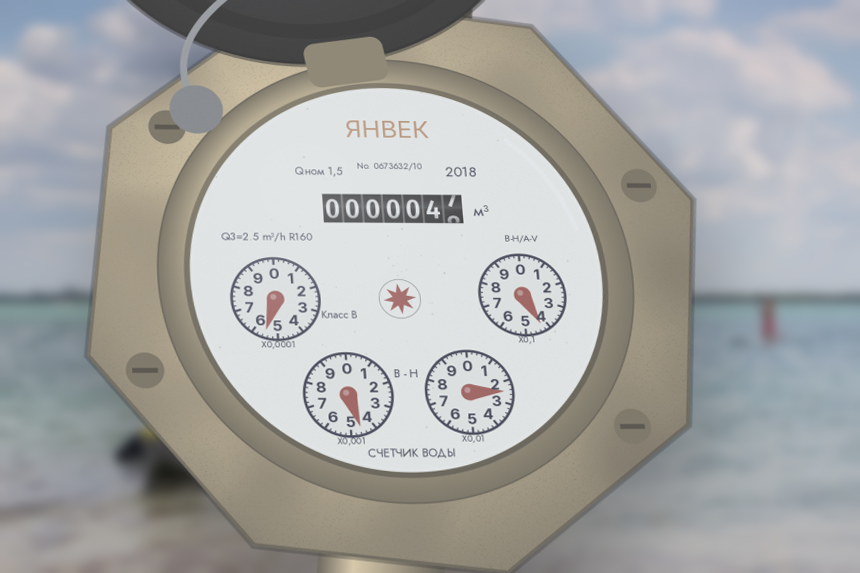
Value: 47.4245 m³
